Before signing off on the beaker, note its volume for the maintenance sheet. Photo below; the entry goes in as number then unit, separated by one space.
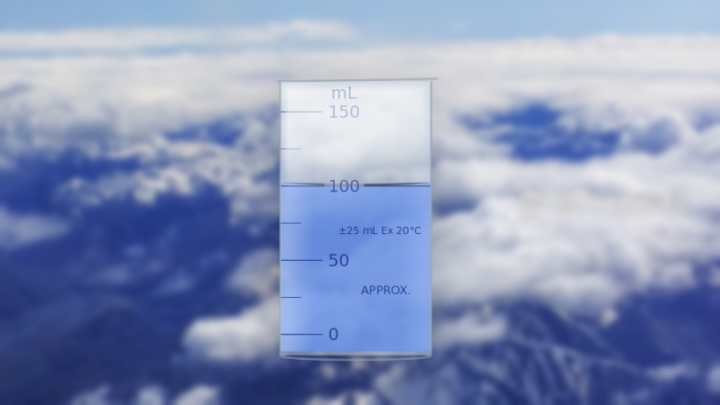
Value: 100 mL
